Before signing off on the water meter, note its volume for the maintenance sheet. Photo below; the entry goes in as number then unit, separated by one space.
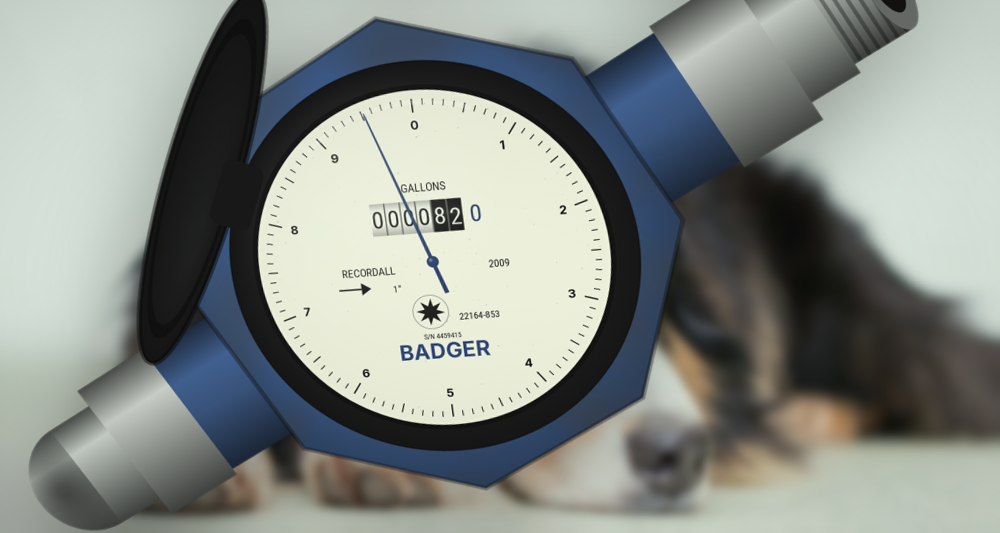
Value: 819.5 gal
